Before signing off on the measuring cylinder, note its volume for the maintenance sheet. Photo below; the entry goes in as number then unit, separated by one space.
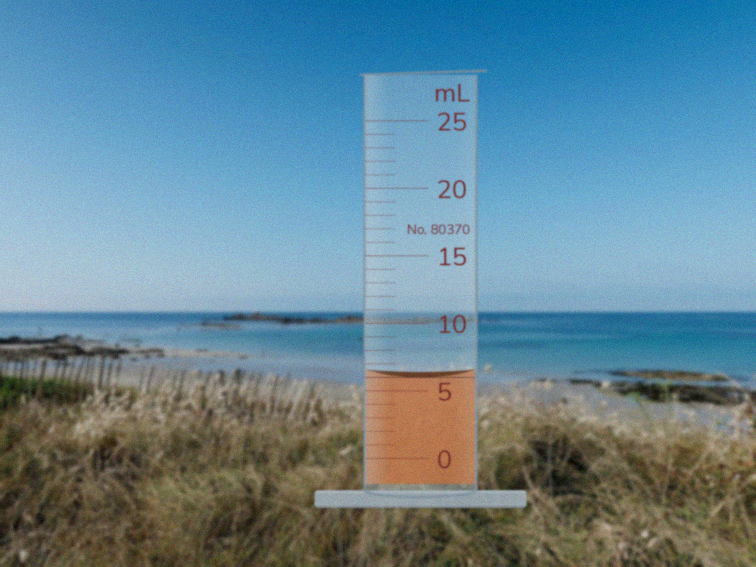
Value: 6 mL
